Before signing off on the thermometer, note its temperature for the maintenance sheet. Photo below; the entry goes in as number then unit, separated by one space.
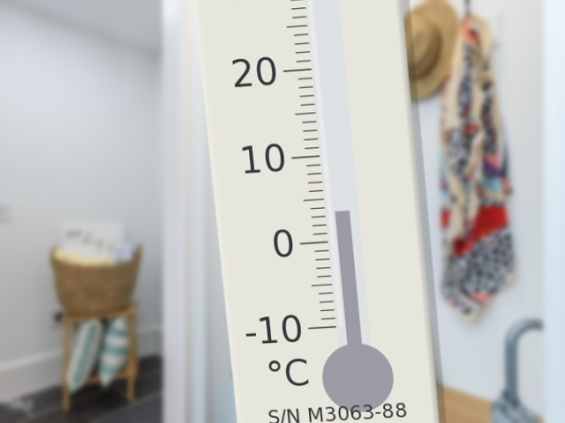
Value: 3.5 °C
